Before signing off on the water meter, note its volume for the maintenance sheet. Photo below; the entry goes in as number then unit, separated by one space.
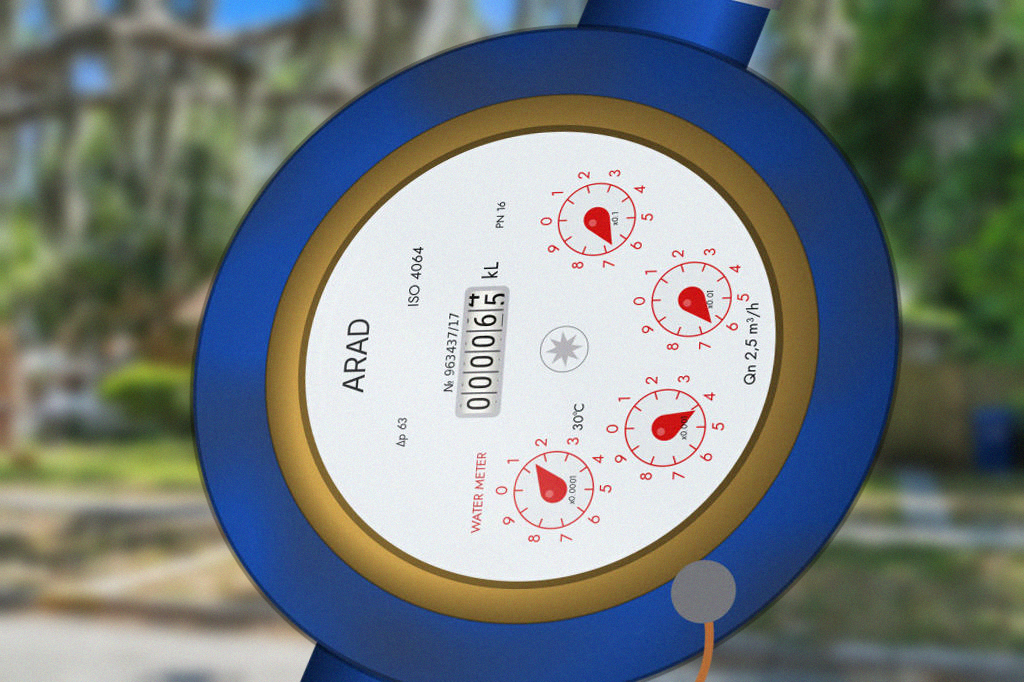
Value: 64.6641 kL
